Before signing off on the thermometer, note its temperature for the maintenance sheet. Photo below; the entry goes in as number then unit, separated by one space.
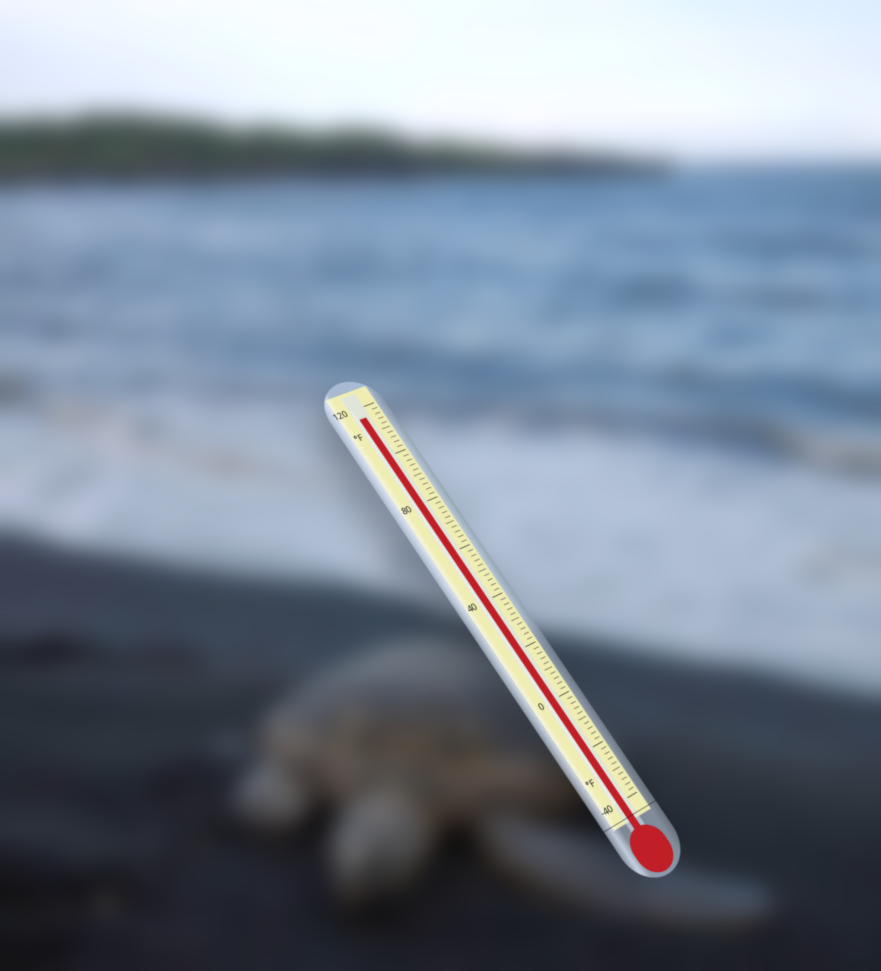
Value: 116 °F
